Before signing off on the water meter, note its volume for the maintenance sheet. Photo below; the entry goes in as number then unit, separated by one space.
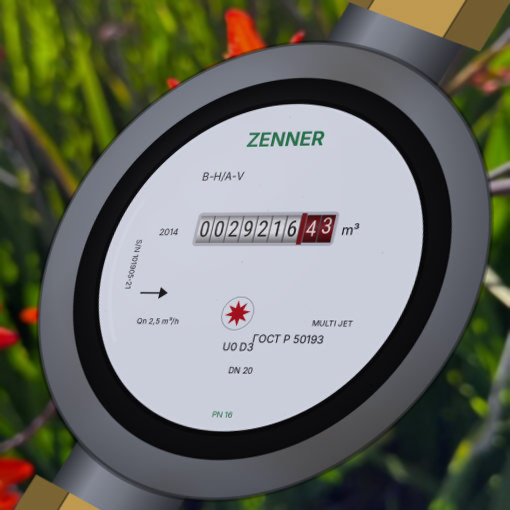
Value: 29216.43 m³
